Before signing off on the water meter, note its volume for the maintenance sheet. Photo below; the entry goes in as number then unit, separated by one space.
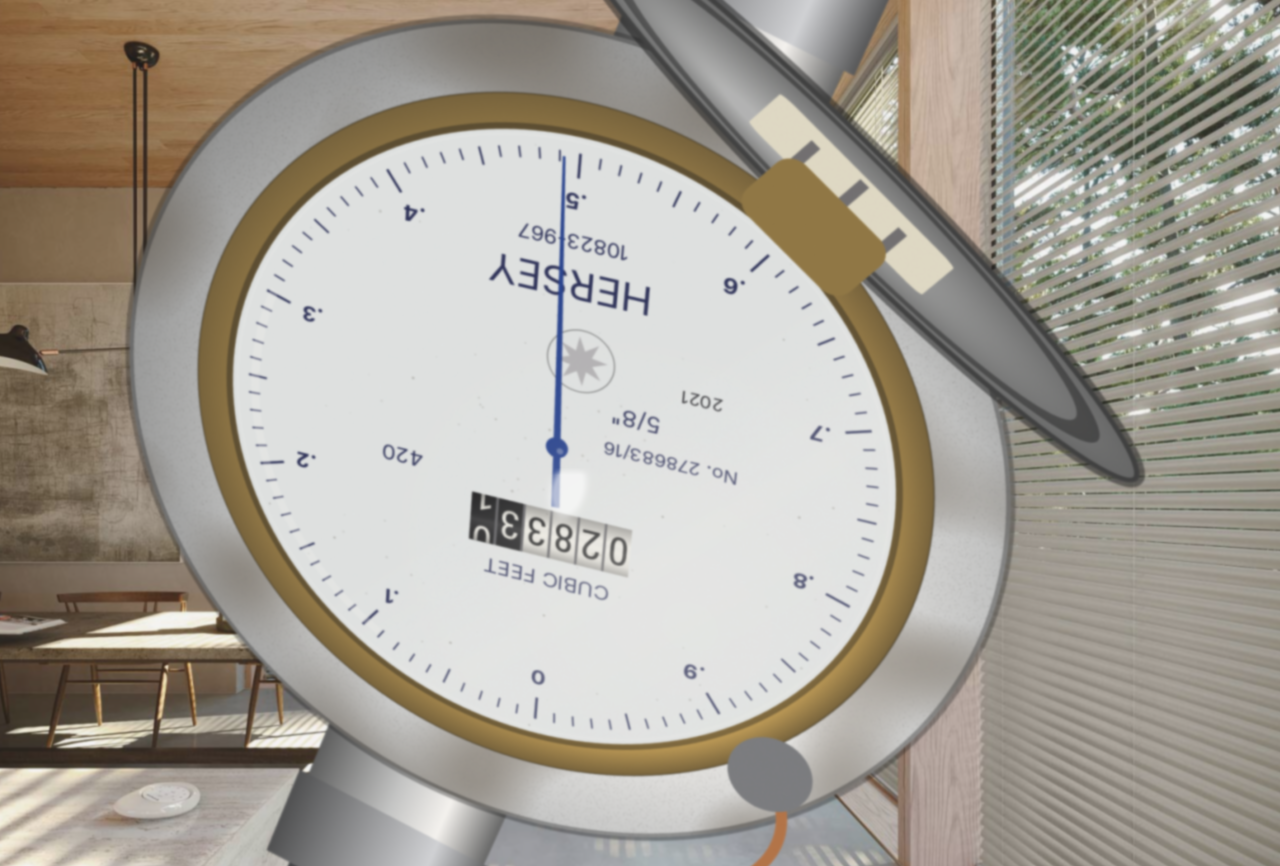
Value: 28330.49 ft³
